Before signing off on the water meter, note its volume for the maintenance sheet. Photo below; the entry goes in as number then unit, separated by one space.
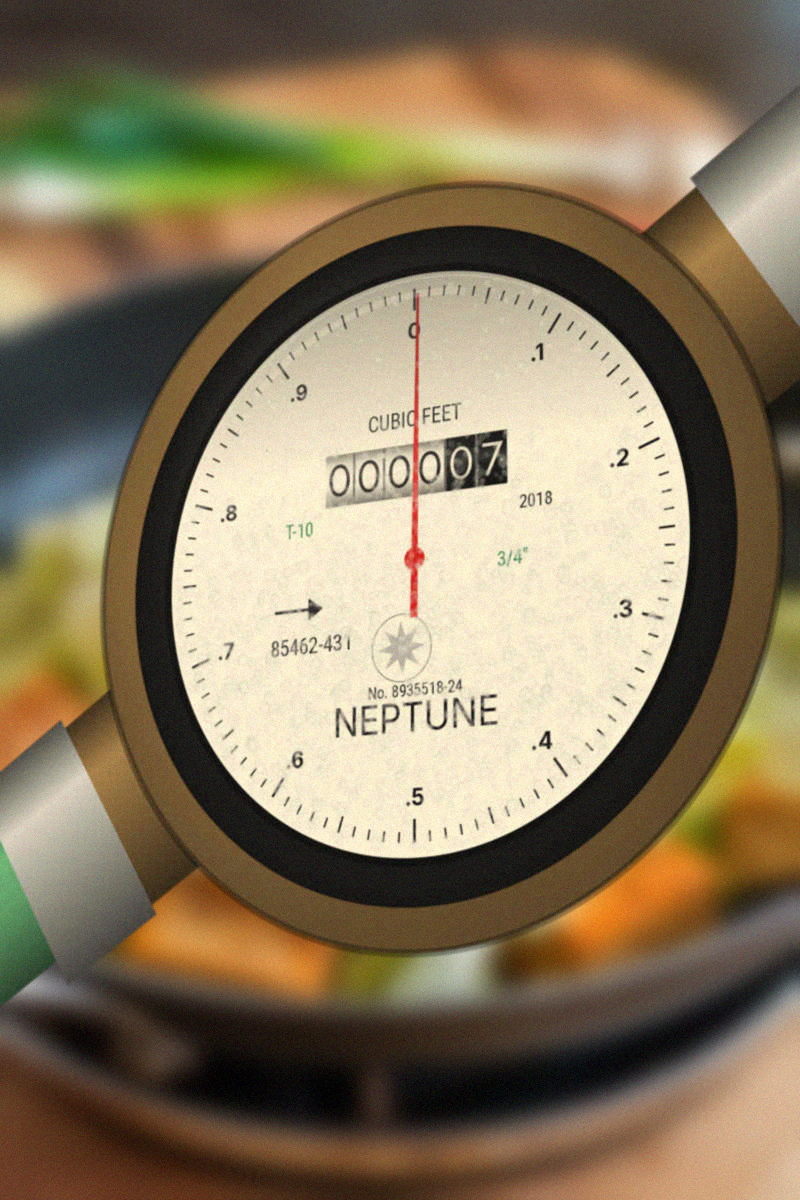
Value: 7.00 ft³
